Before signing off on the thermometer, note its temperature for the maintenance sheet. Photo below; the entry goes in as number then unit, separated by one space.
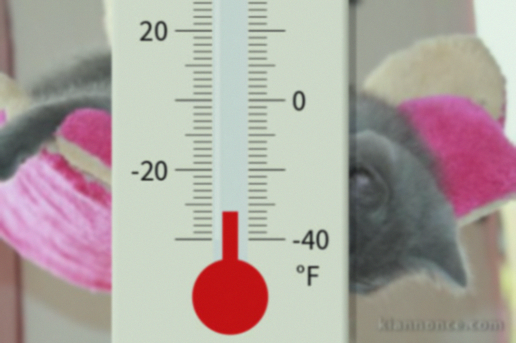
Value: -32 °F
